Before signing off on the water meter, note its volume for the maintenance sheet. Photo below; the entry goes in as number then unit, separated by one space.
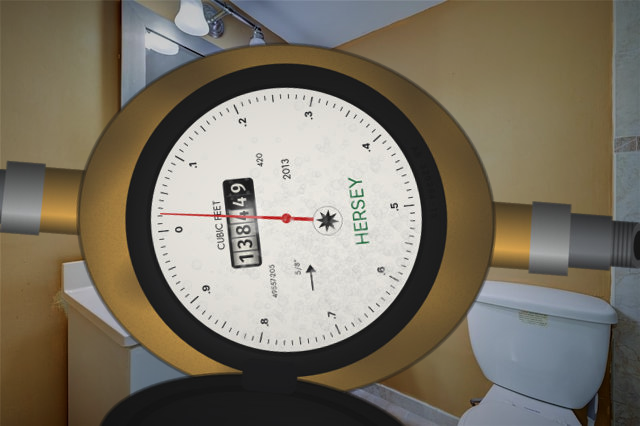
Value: 138449.02 ft³
